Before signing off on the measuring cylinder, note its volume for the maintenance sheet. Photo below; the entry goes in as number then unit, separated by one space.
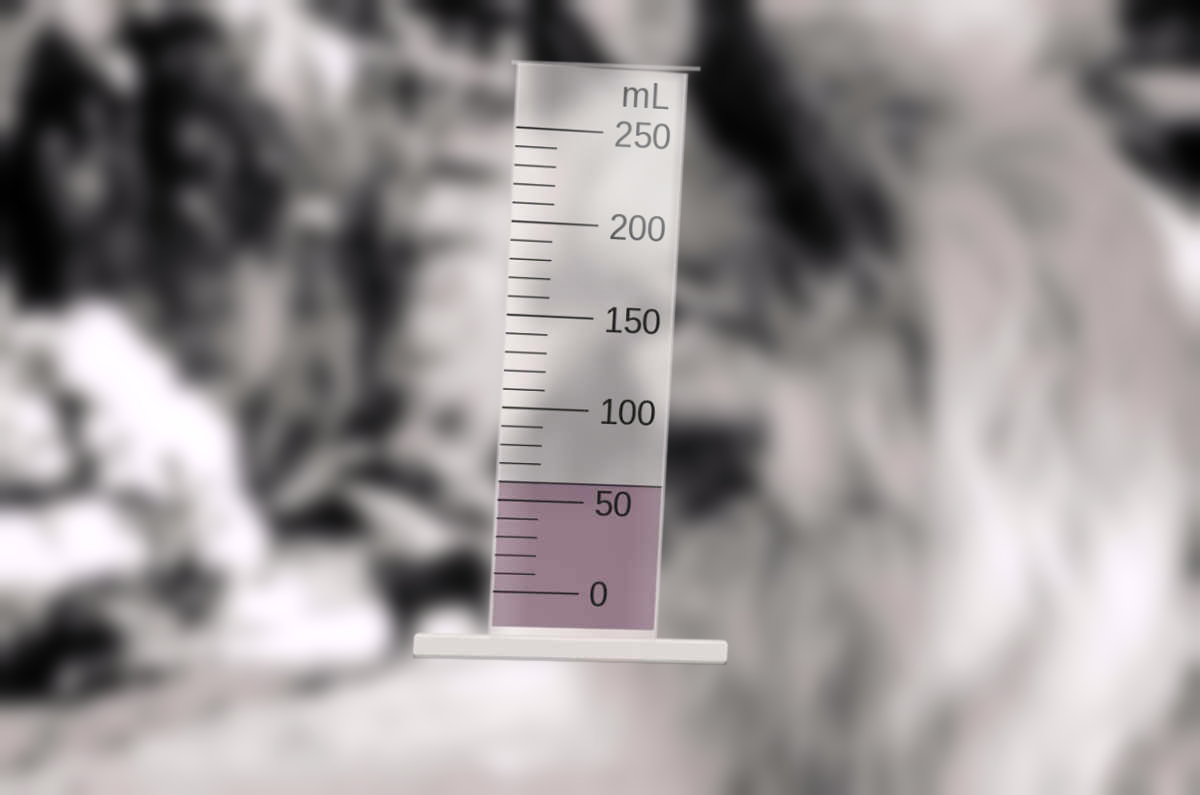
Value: 60 mL
